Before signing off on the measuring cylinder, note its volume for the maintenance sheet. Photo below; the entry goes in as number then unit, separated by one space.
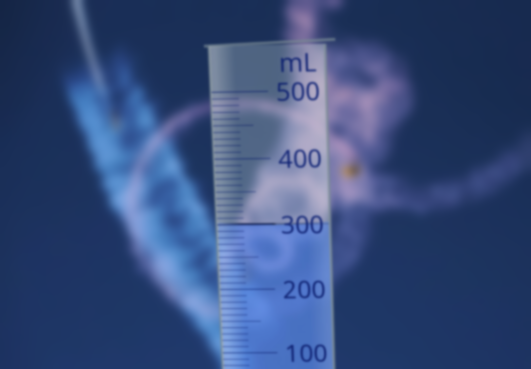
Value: 300 mL
